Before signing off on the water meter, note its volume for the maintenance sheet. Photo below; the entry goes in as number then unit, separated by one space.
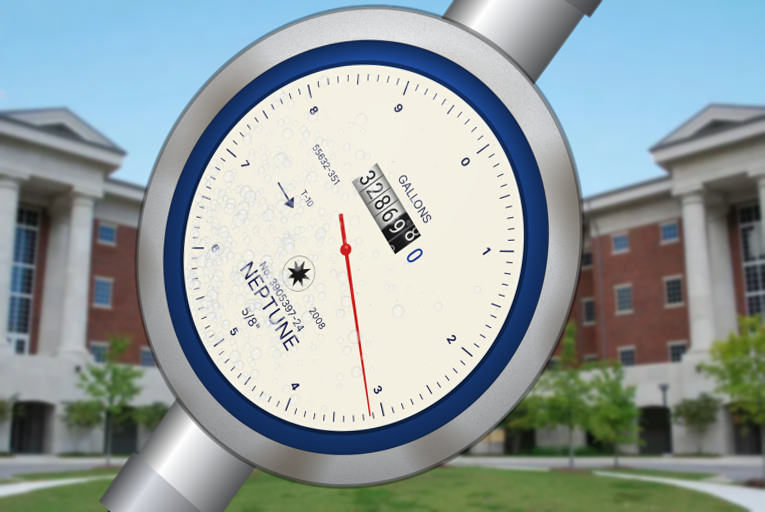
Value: 3286983.1 gal
